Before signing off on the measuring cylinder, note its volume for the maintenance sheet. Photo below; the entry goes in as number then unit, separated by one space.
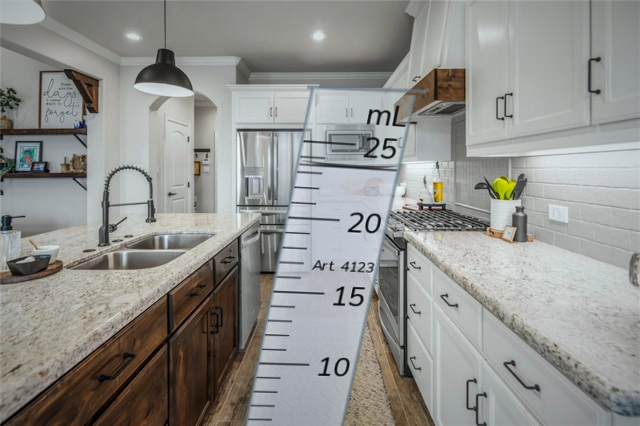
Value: 23.5 mL
